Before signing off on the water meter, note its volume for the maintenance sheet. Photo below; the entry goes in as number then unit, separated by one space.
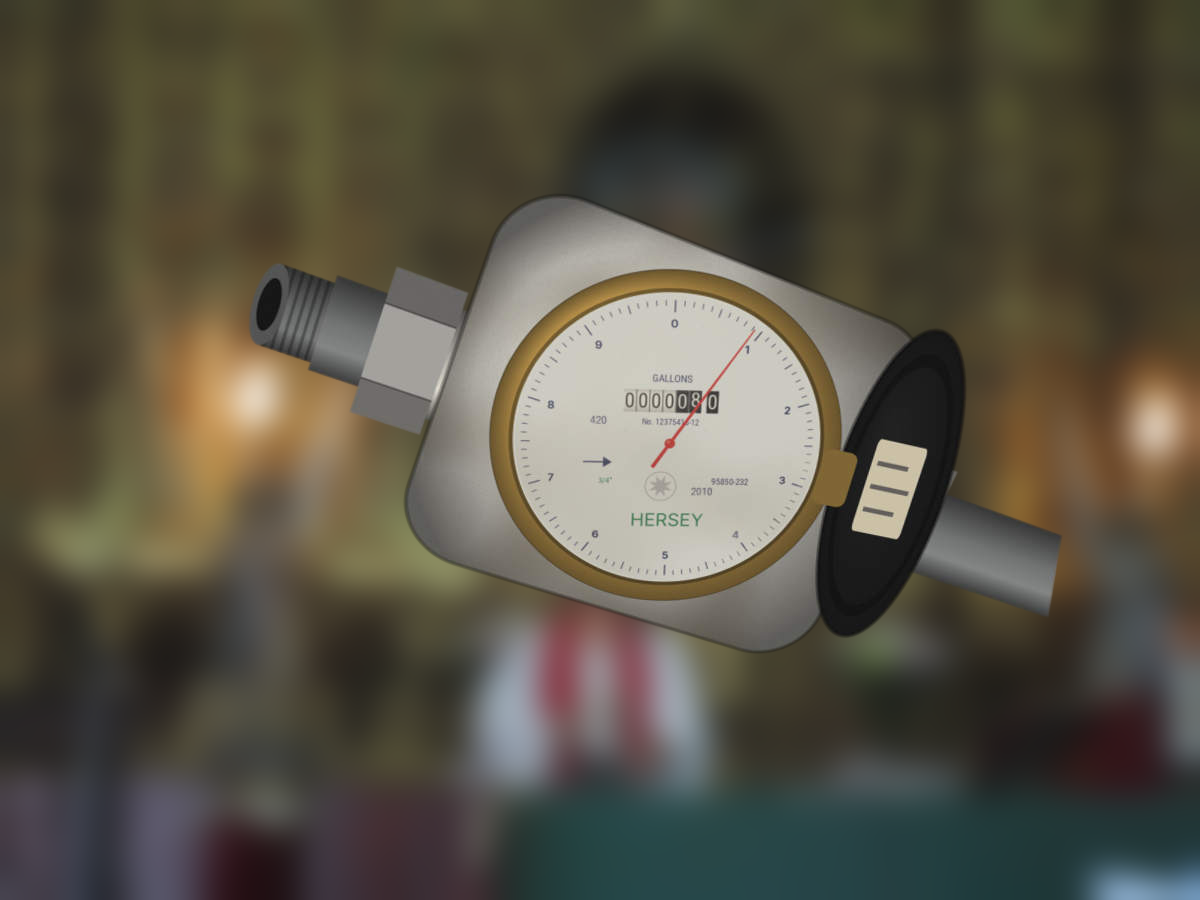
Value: 80.9 gal
